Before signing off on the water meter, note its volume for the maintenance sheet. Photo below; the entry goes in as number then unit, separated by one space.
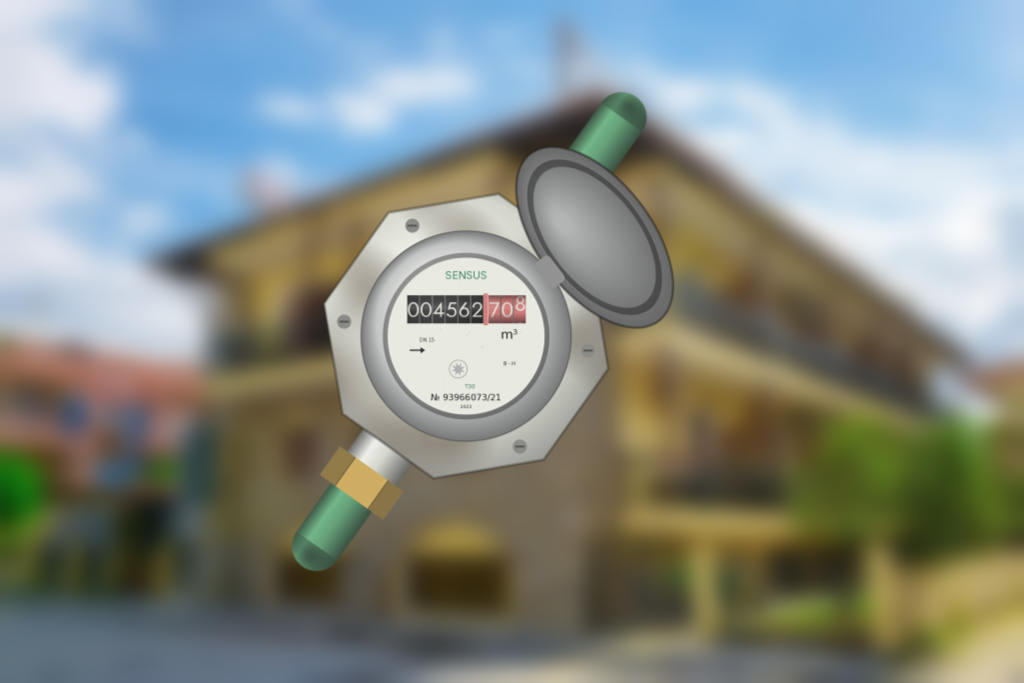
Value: 4562.708 m³
